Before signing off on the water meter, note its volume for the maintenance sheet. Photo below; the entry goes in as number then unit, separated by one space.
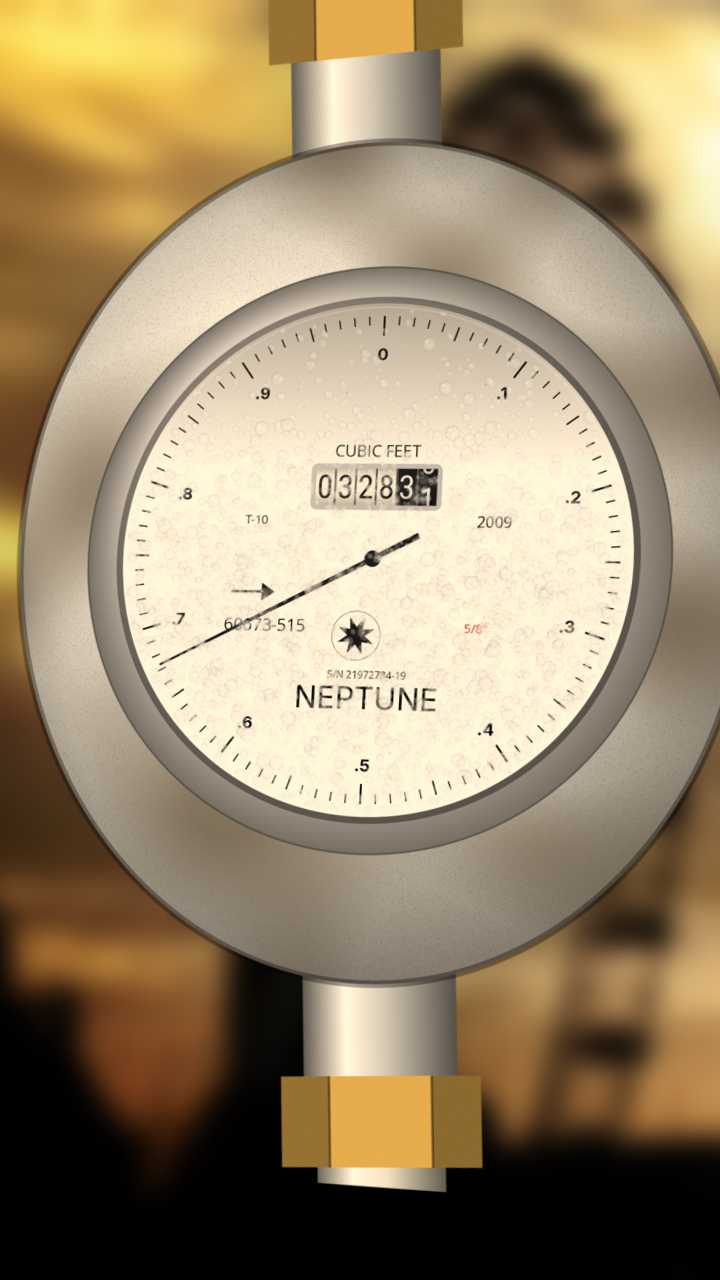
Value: 32830.67 ft³
